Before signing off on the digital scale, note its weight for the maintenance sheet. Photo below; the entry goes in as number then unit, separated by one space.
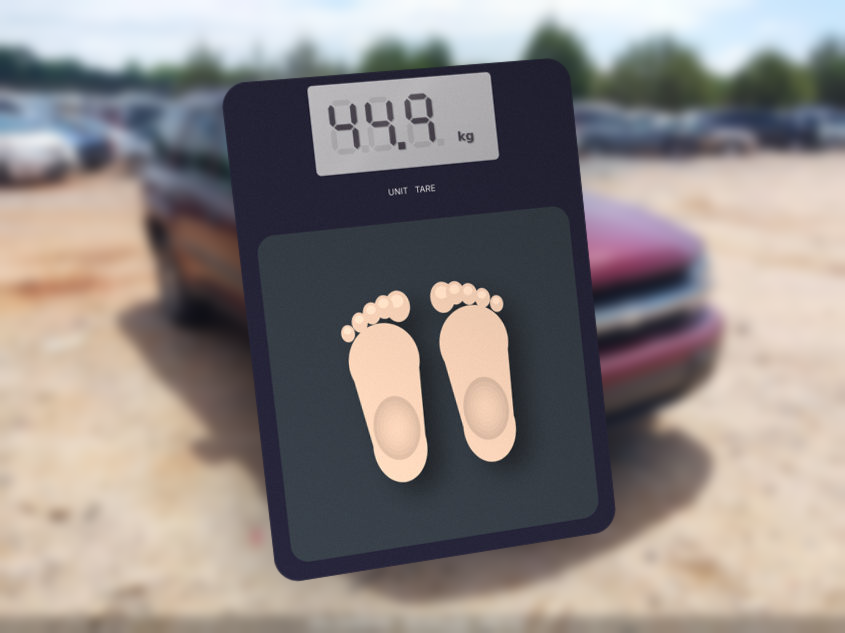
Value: 44.9 kg
